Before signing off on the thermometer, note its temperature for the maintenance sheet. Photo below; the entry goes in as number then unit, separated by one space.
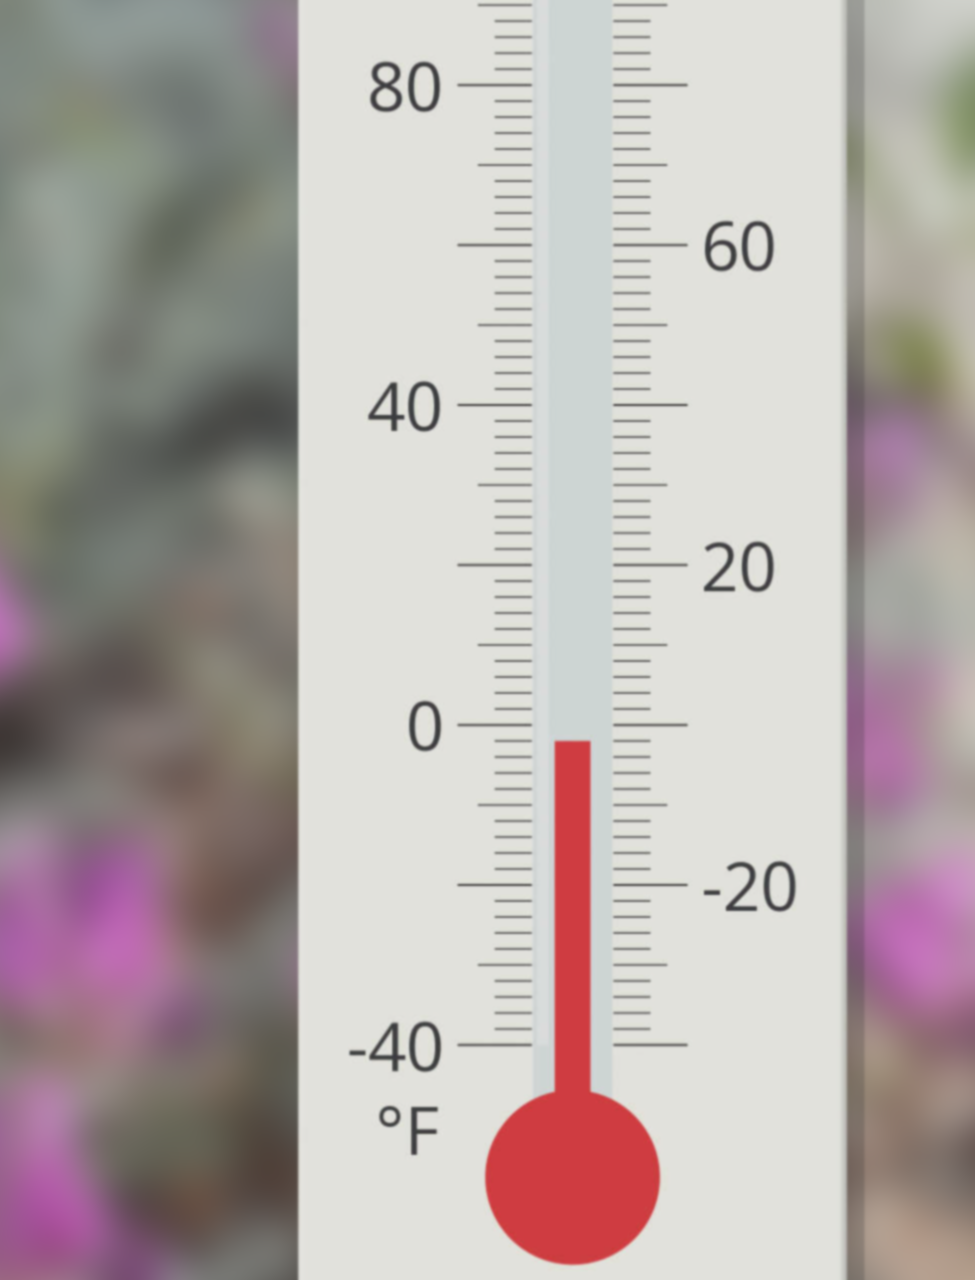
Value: -2 °F
